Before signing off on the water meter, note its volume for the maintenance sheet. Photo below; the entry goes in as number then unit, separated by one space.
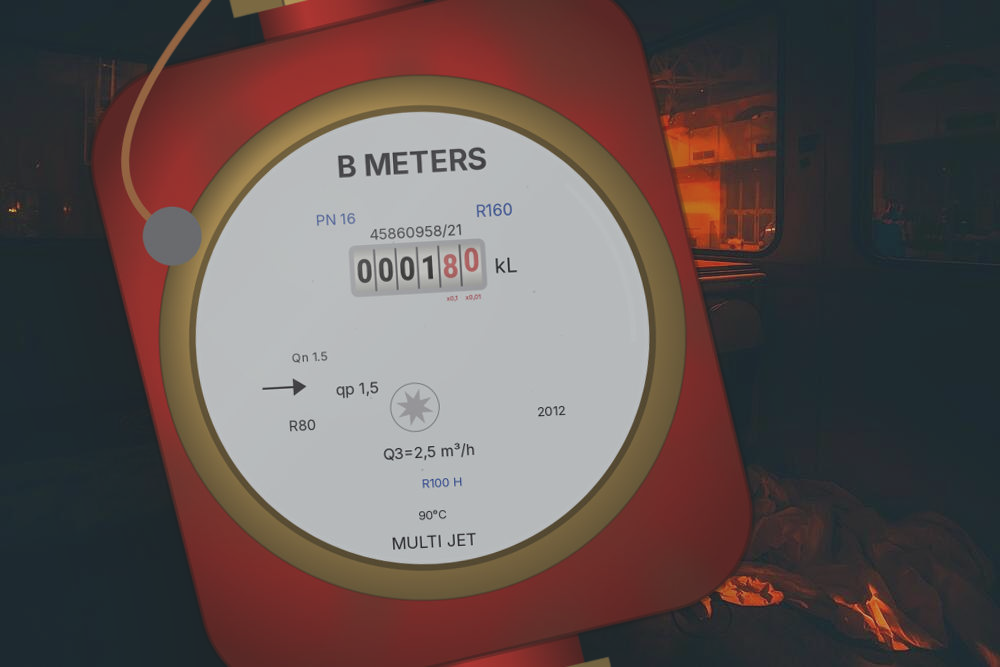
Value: 1.80 kL
